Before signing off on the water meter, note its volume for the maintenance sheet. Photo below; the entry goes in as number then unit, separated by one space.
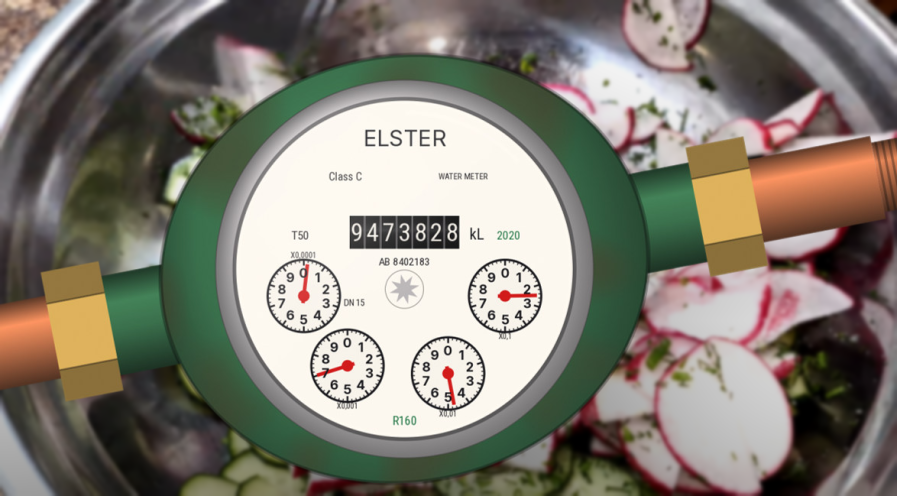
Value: 9473828.2470 kL
